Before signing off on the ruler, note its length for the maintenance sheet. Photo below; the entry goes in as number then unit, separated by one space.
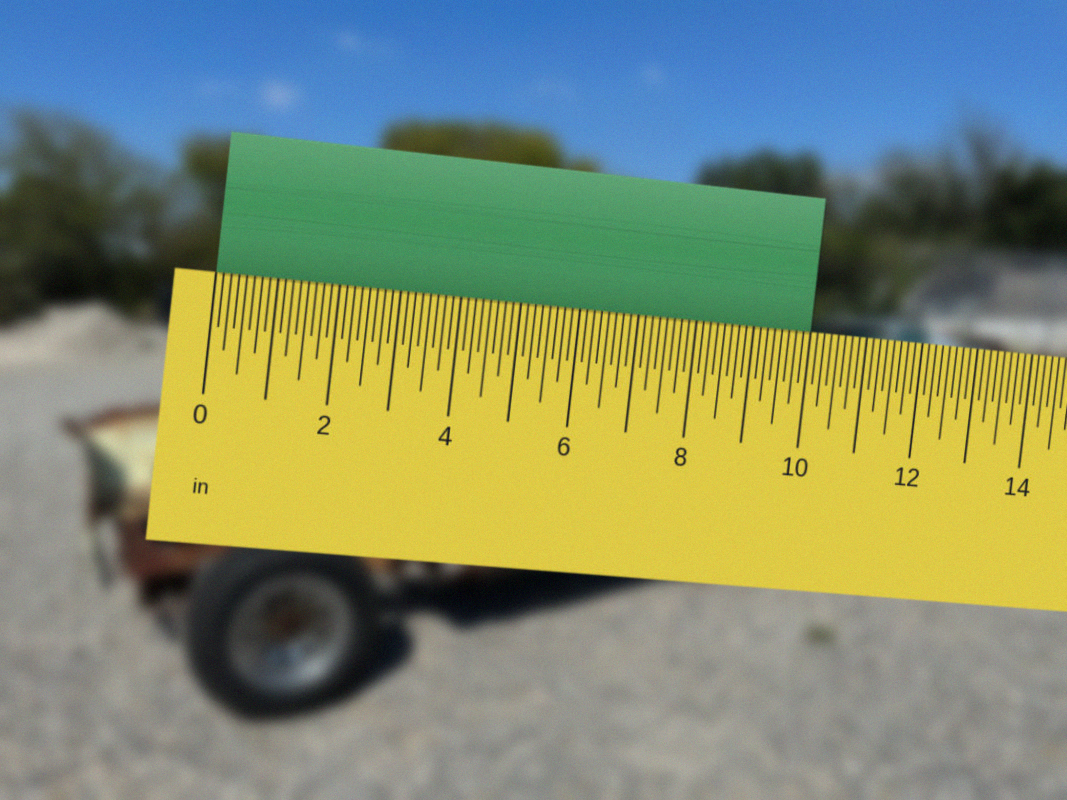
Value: 10 in
